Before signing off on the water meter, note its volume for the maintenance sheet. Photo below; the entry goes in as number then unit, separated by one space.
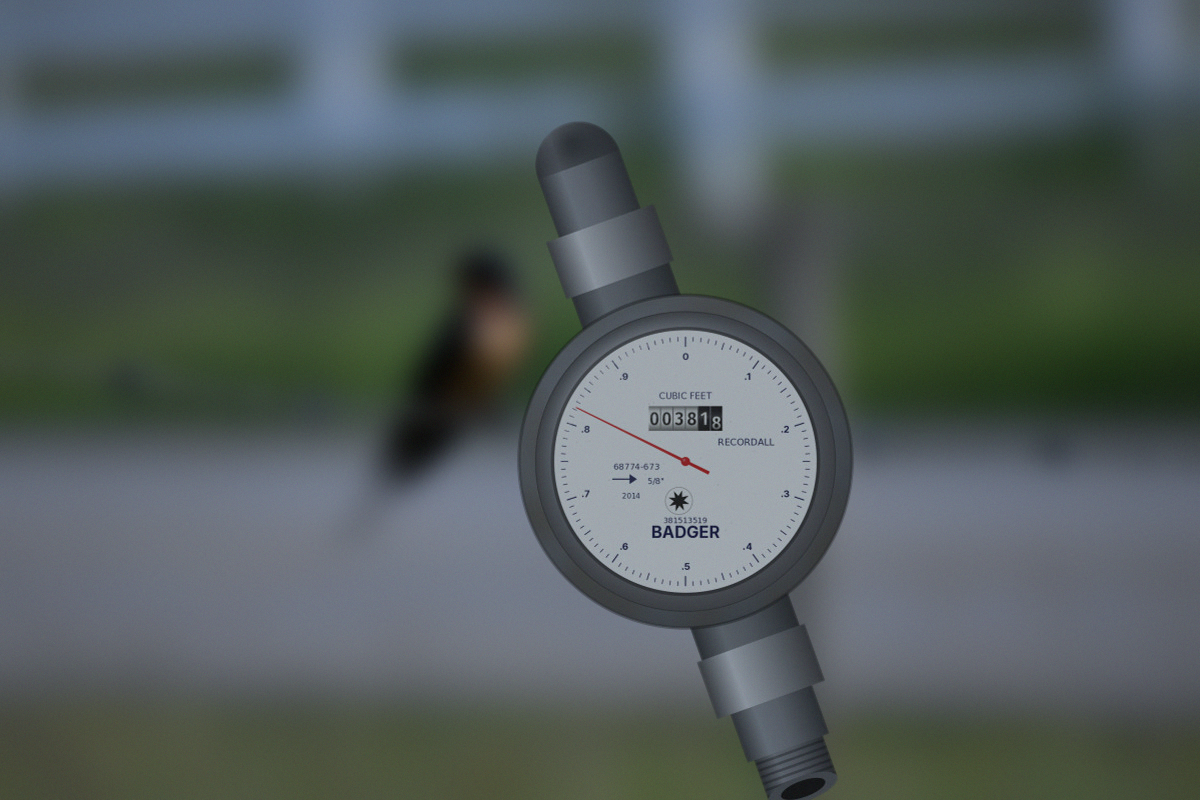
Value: 3817.82 ft³
